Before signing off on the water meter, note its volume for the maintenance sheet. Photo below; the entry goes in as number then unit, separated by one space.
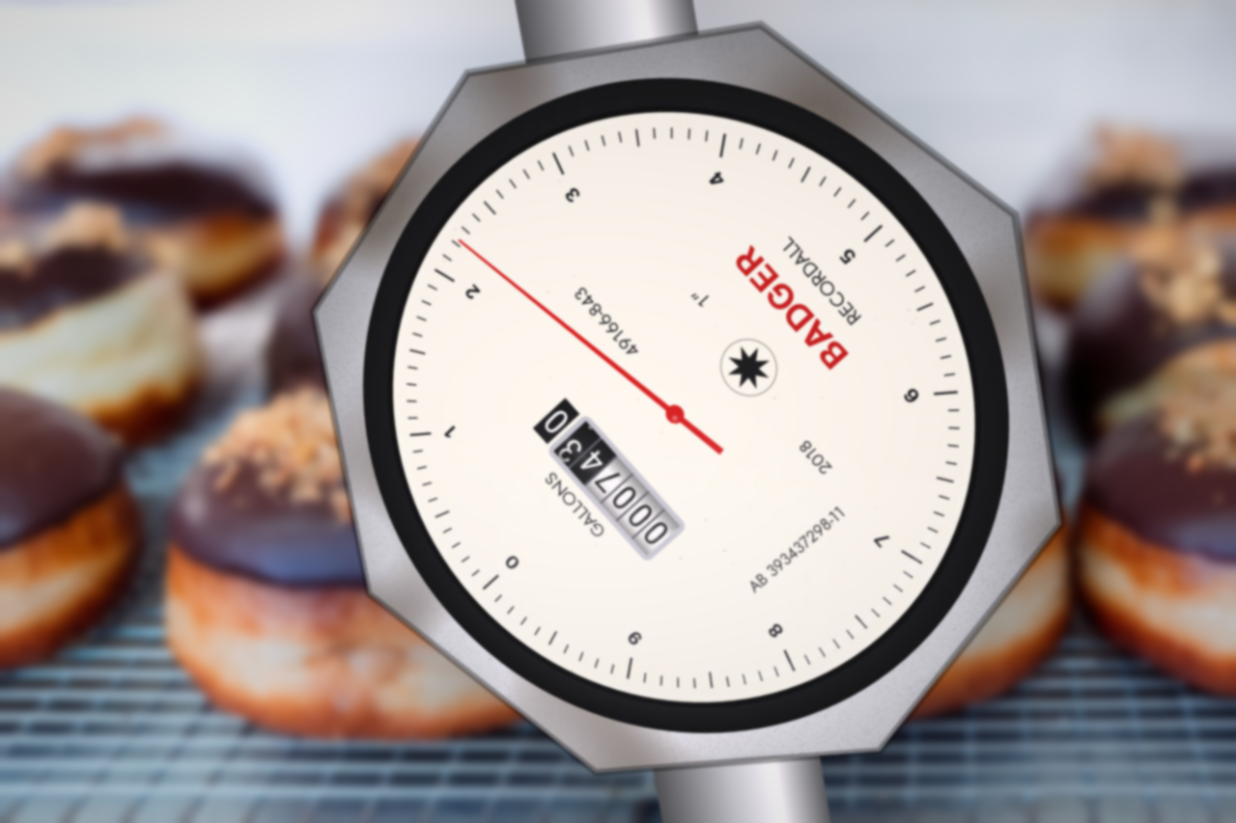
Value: 7432.2 gal
